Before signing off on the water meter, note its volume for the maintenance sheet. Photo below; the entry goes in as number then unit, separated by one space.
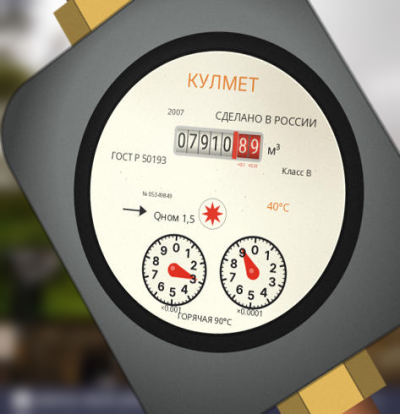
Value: 7910.8929 m³
